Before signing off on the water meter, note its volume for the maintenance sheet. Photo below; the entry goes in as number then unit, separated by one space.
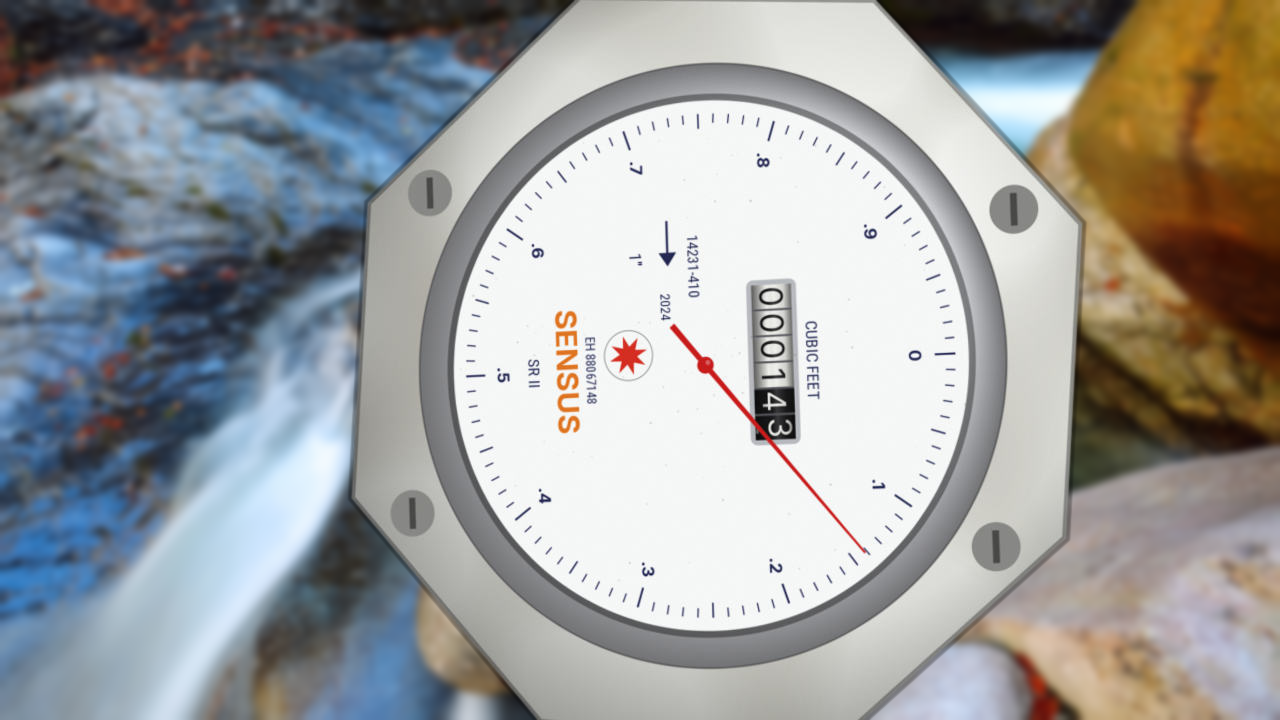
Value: 143.14 ft³
